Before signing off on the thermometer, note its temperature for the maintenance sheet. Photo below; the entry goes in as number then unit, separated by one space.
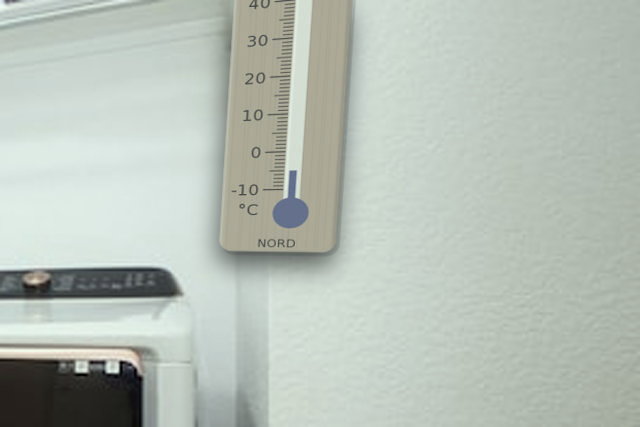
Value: -5 °C
